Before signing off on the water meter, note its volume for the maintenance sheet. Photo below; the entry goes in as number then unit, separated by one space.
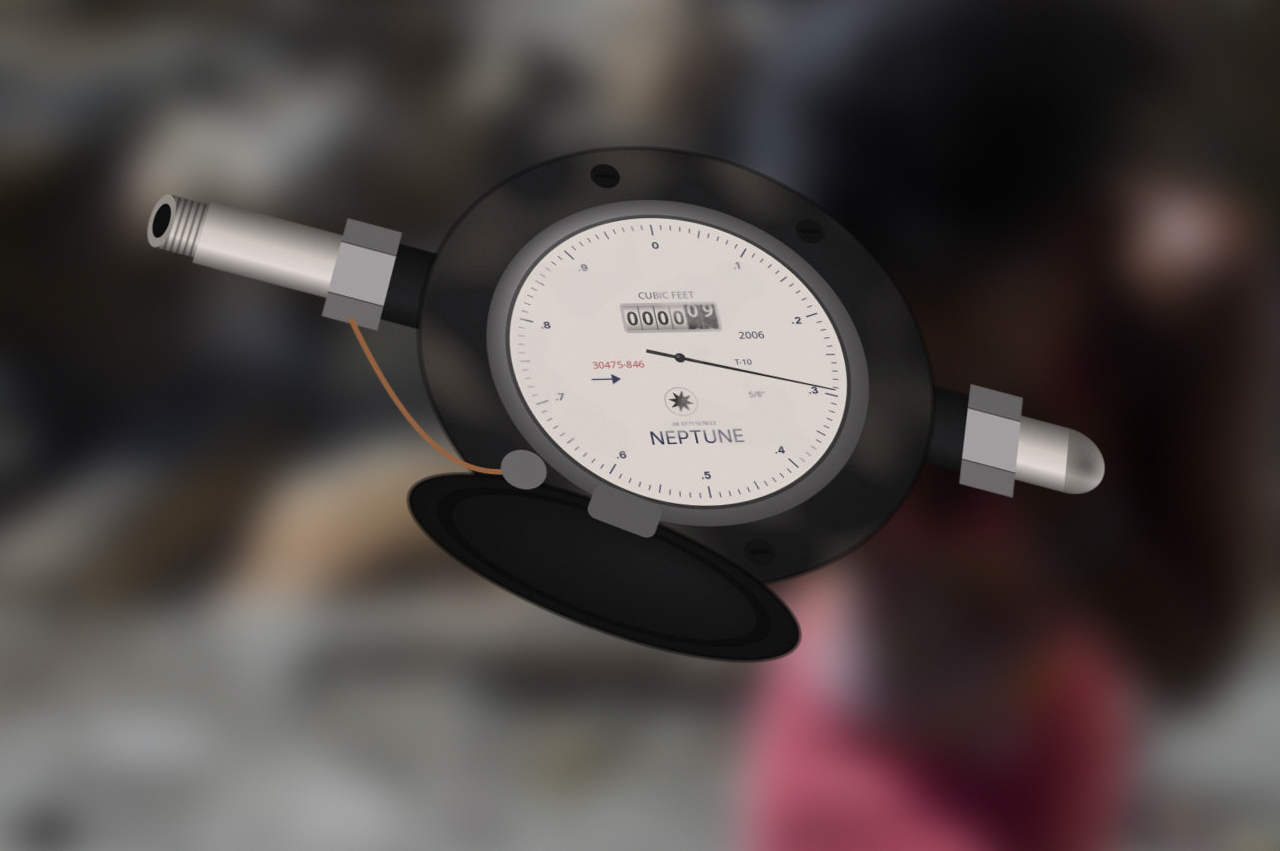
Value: 9.29 ft³
